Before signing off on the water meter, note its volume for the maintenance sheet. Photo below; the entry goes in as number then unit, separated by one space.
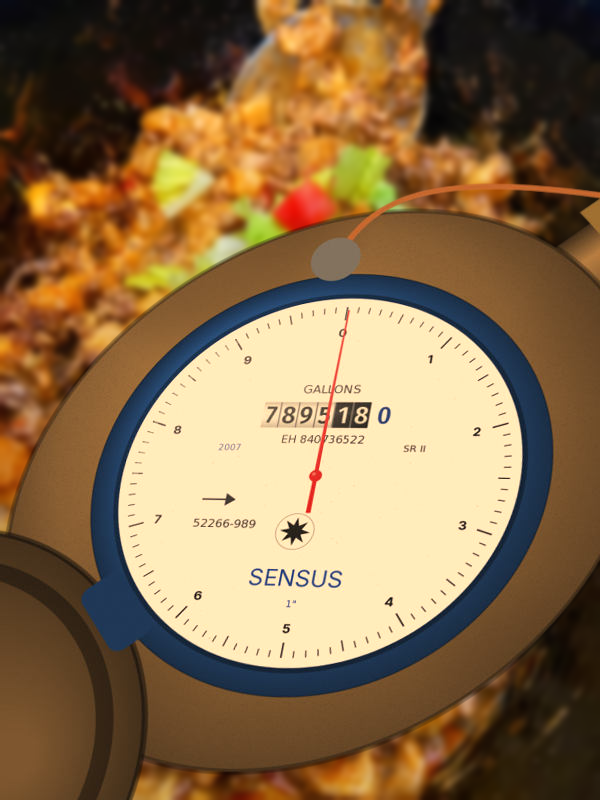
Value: 7895180.0 gal
